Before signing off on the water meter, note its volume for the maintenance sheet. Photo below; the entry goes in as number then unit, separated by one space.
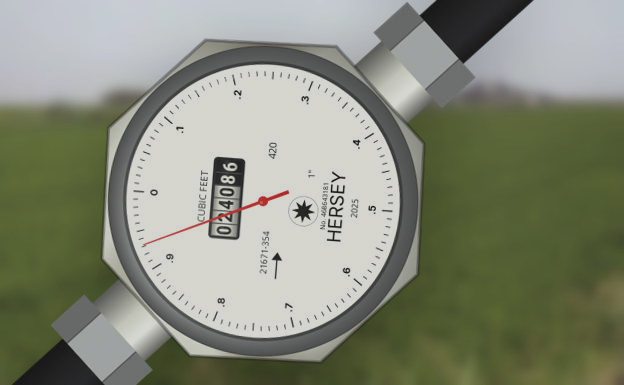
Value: 24085.93 ft³
